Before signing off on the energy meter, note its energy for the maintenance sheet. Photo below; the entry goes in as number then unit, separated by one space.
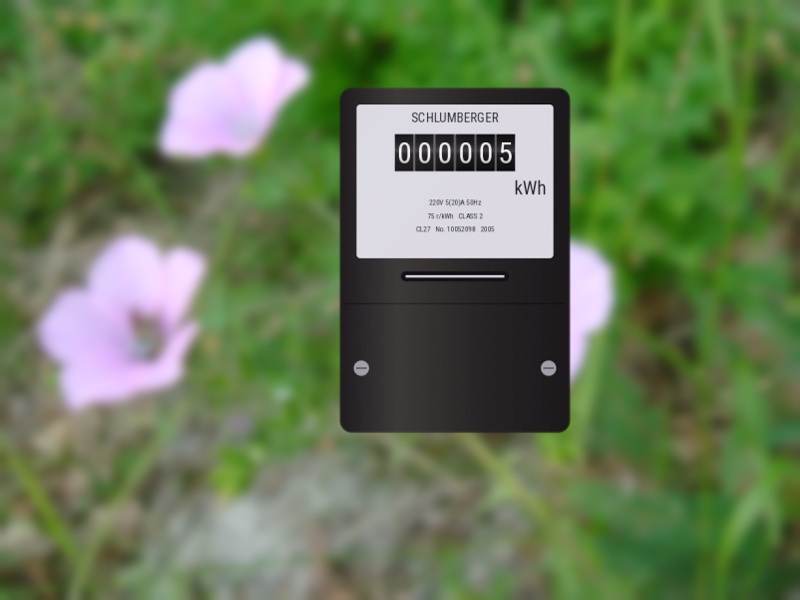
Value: 5 kWh
